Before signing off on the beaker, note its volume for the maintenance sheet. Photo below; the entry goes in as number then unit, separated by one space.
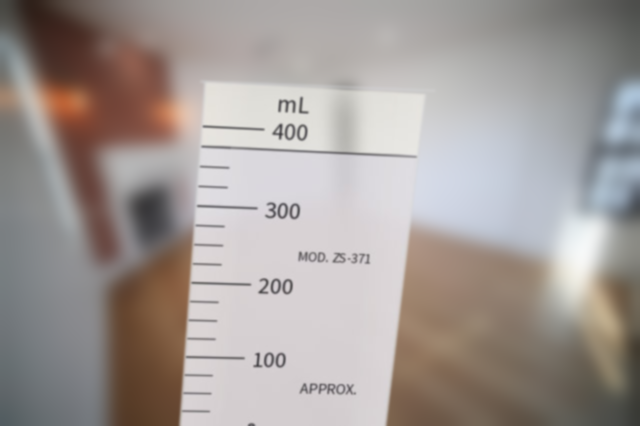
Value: 375 mL
